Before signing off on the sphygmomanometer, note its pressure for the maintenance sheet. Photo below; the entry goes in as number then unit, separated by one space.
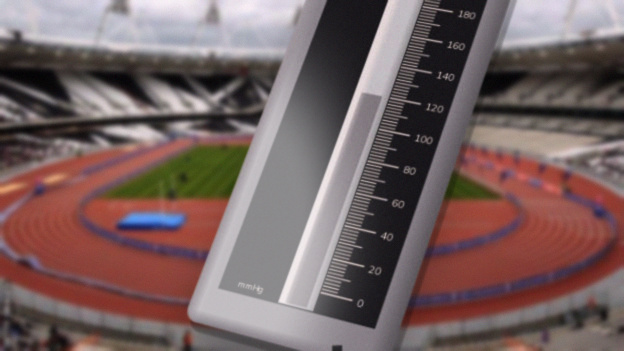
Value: 120 mmHg
